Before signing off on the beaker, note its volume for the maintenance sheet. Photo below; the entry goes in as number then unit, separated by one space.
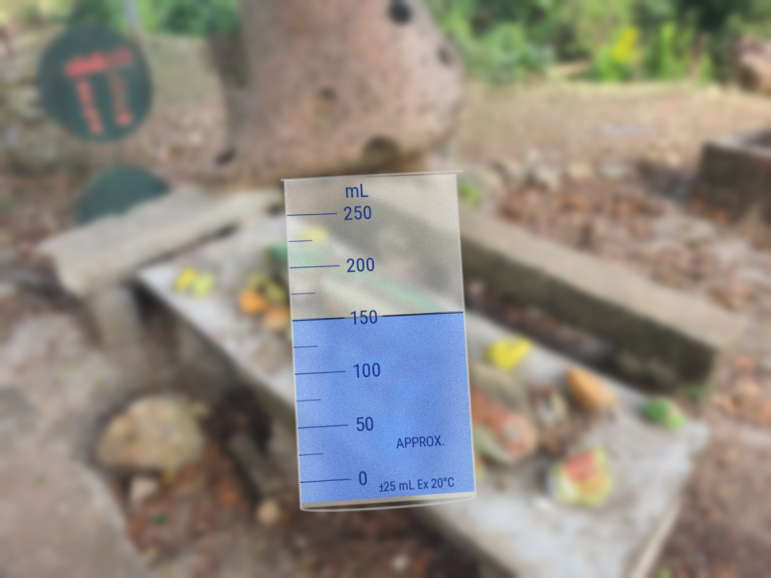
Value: 150 mL
